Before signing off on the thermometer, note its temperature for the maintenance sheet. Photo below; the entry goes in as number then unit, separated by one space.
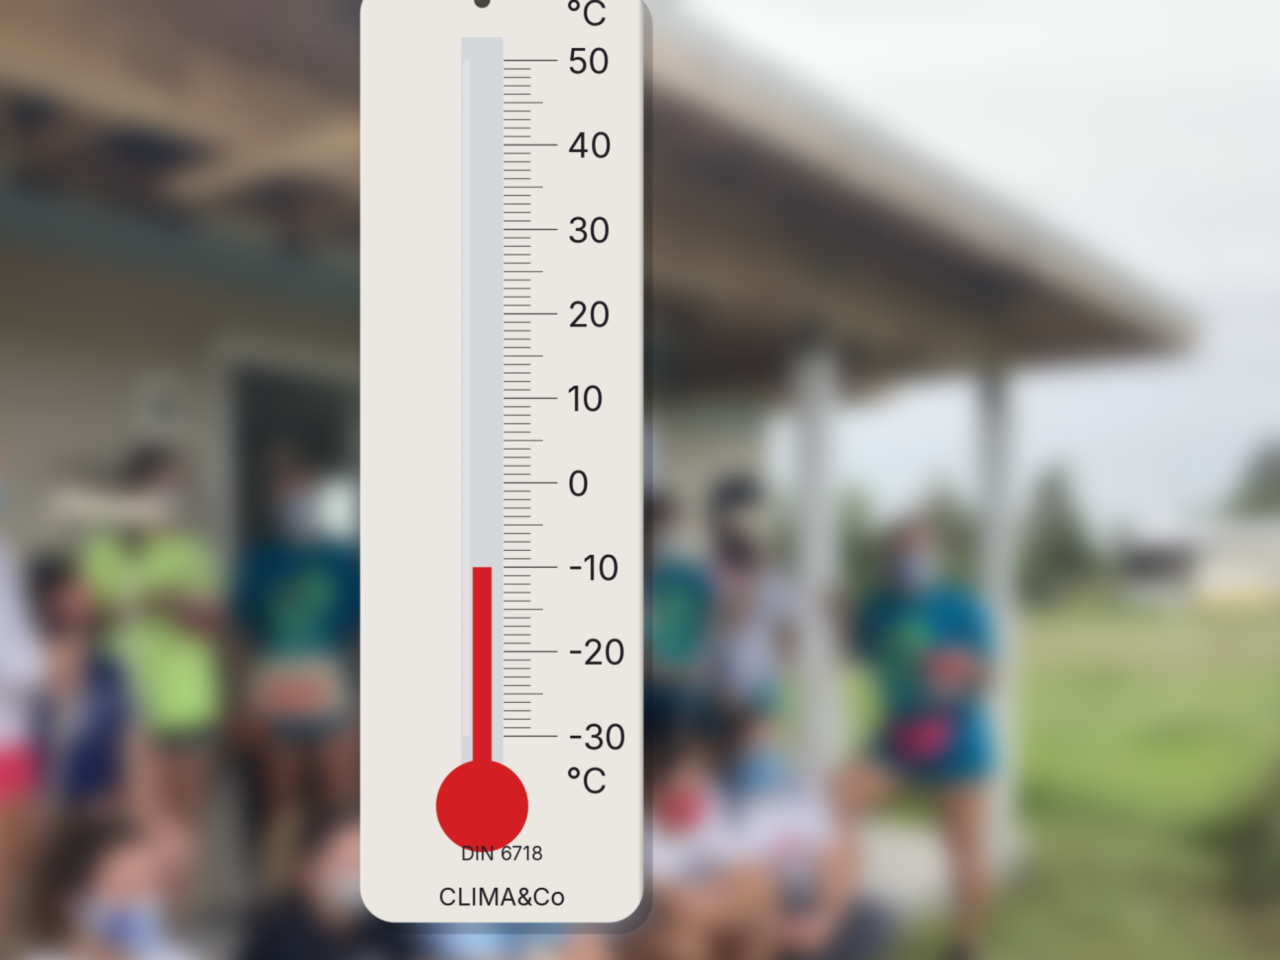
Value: -10 °C
